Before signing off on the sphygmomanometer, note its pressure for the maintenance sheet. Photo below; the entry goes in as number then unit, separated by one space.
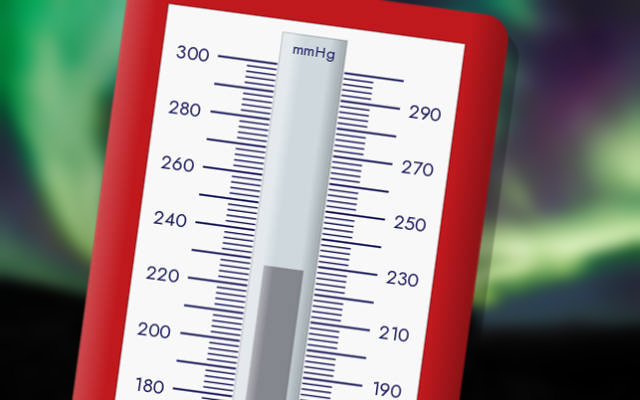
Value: 228 mmHg
